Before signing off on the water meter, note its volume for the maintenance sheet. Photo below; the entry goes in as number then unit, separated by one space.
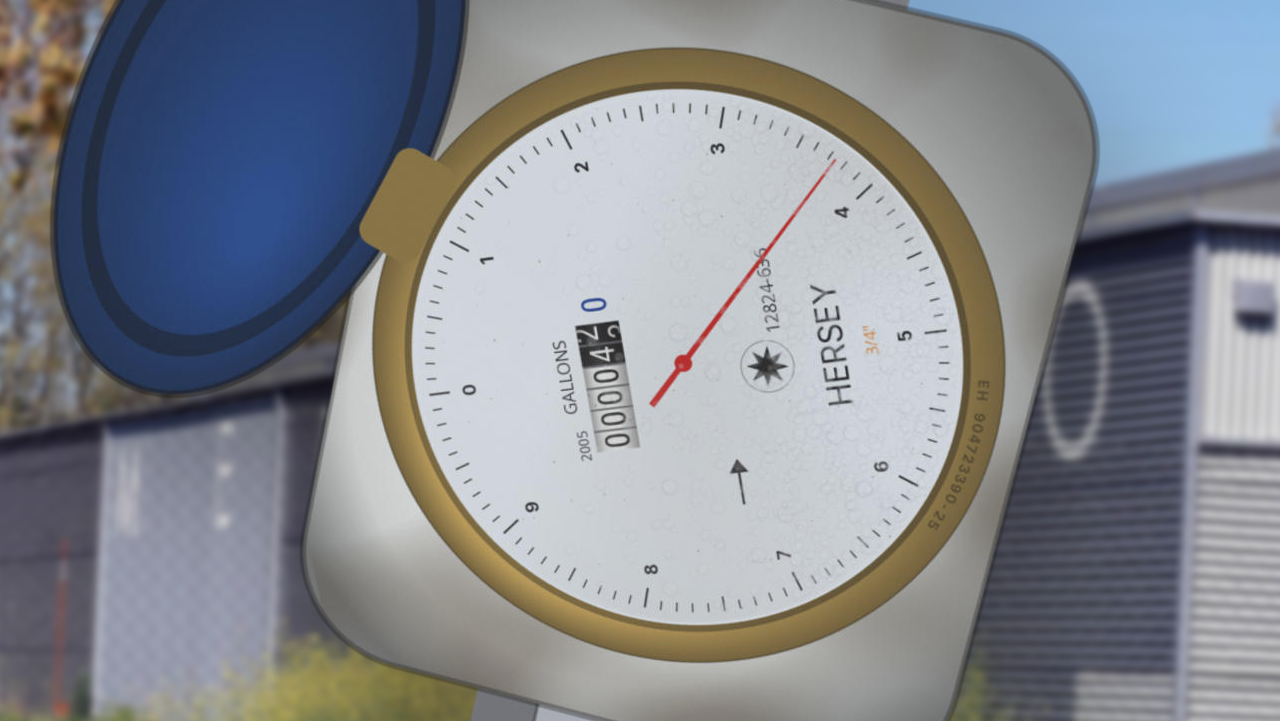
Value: 423.7 gal
